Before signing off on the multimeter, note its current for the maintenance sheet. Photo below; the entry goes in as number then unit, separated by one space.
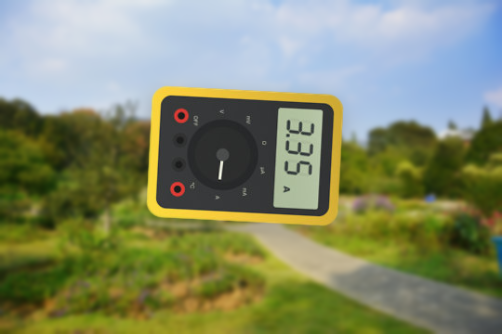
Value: 3.35 A
